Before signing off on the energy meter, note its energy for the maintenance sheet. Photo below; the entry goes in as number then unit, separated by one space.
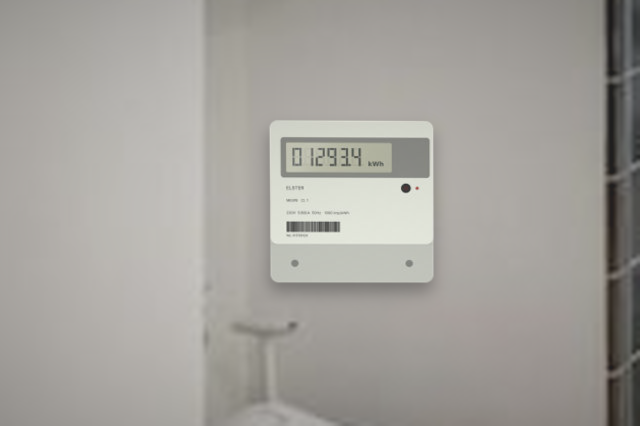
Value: 1293.4 kWh
